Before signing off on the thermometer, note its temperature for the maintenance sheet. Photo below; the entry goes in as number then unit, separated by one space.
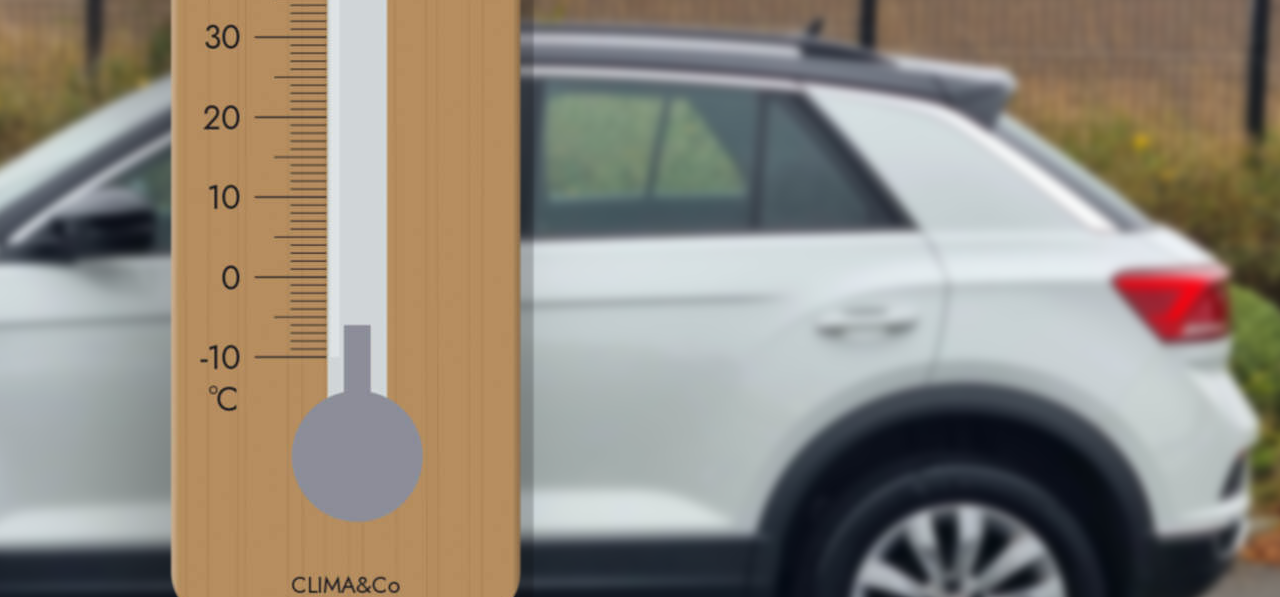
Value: -6 °C
